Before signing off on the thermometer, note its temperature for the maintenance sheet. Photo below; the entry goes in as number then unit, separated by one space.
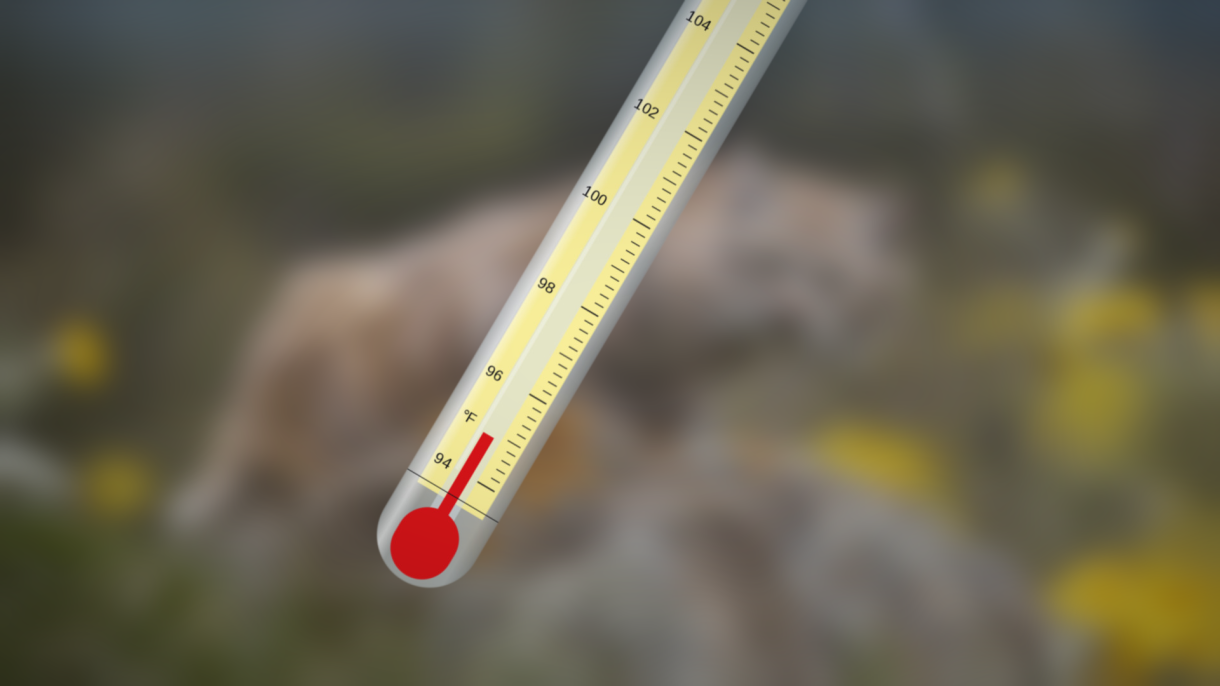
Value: 94.9 °F
